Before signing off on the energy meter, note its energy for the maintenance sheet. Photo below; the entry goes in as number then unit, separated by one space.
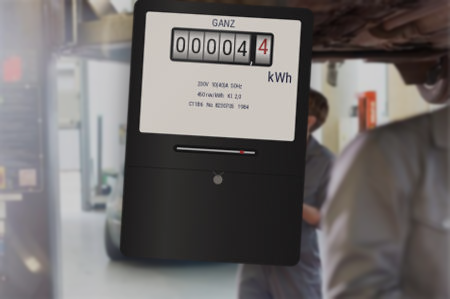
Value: 4.4 kWh
